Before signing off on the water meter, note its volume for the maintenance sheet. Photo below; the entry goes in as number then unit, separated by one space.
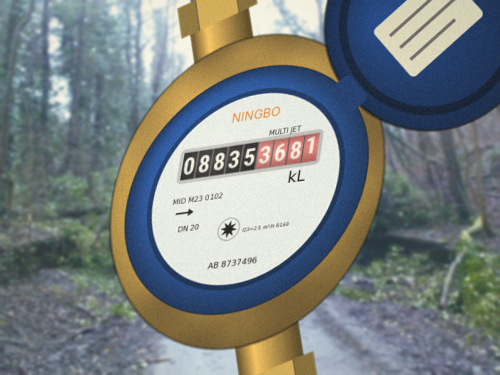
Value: 8835.3681 kL
